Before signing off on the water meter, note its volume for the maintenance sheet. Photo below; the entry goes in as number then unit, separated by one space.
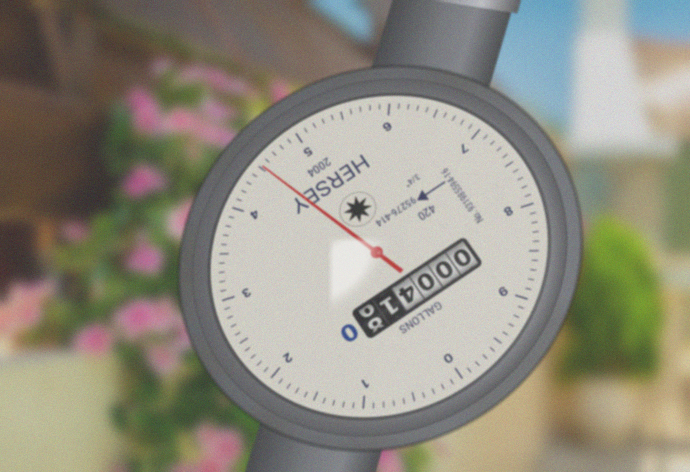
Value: 4184.5 gal
